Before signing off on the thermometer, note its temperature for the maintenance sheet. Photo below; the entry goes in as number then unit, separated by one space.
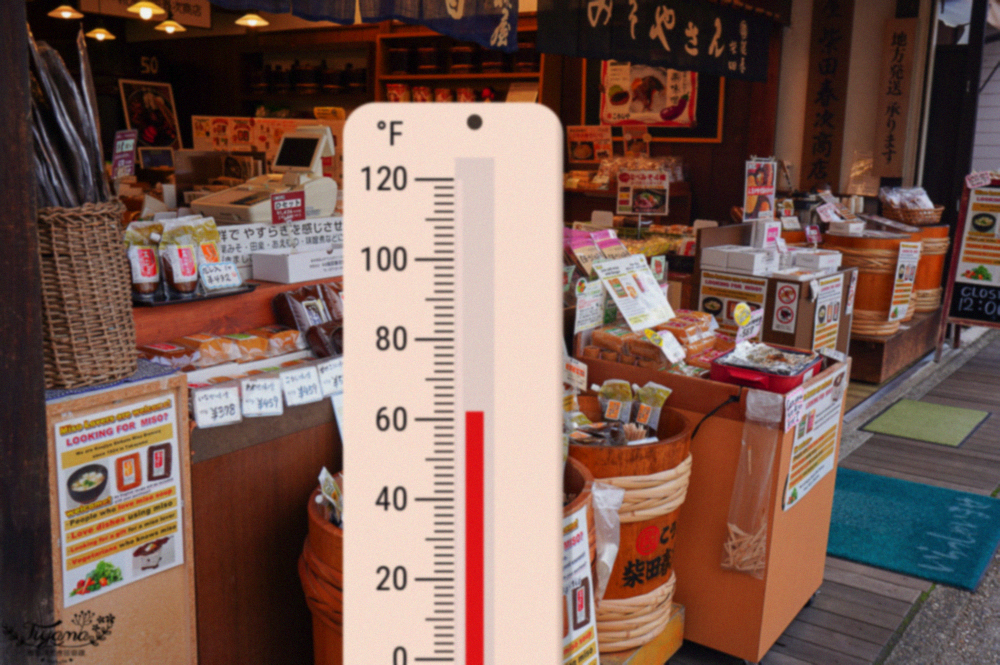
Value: 62 °F
